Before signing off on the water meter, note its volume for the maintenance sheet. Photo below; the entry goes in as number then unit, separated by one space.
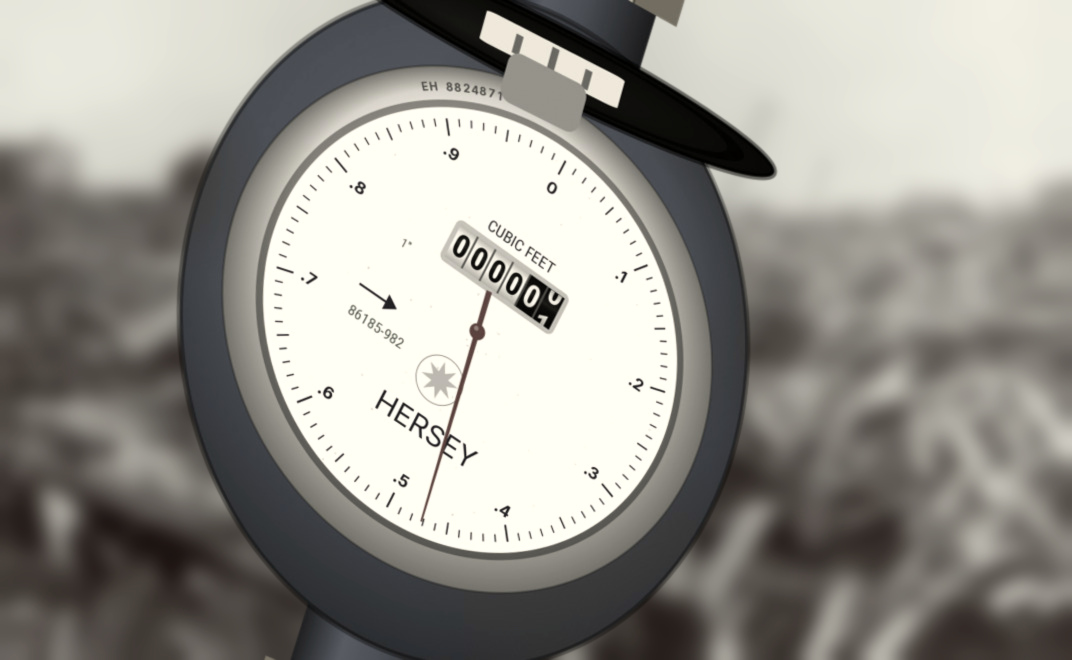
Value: 0.47 ft³
